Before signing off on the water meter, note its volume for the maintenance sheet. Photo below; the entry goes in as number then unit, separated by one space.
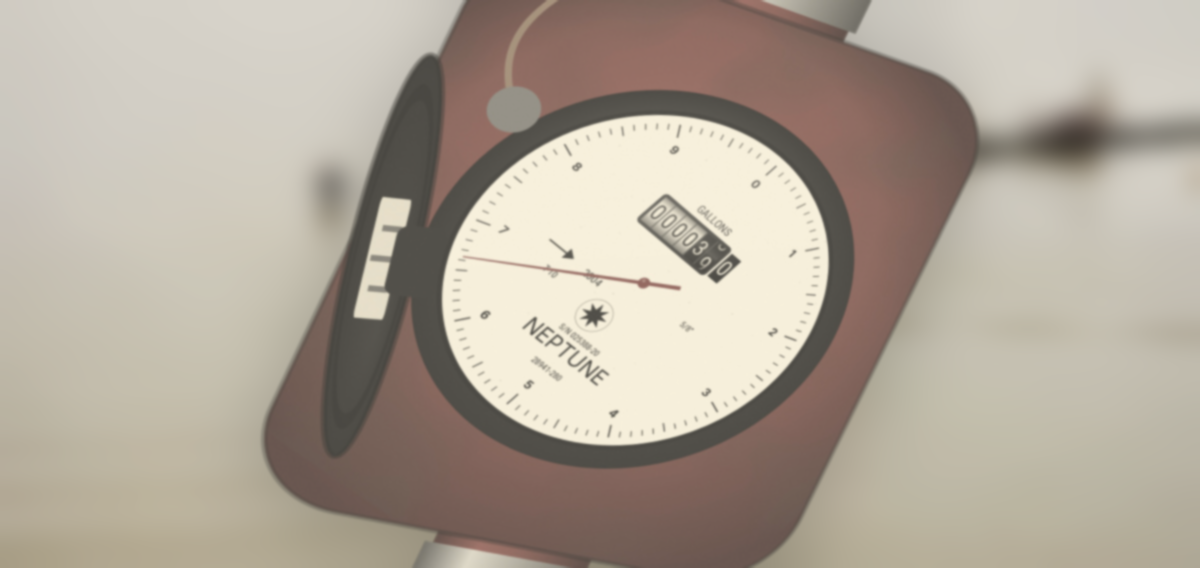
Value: 386.6 gal
